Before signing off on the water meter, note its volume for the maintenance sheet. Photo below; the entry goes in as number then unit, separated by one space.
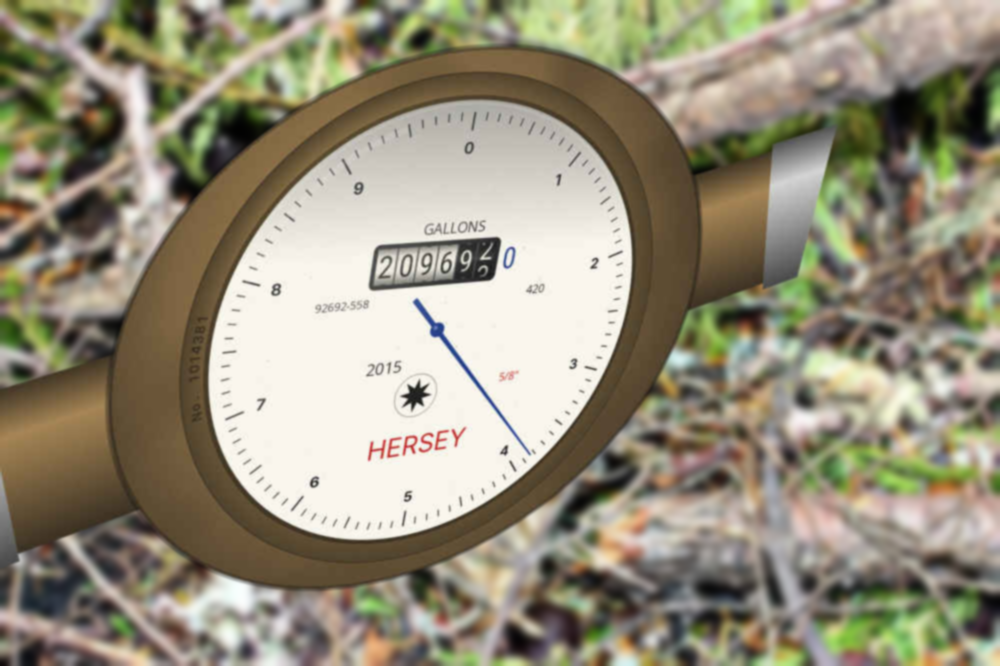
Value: 2096923.8 gal
